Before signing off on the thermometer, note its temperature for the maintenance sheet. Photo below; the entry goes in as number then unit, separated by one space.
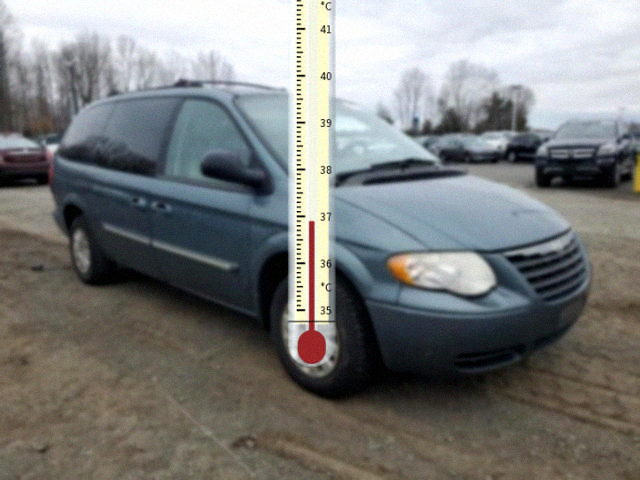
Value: 36.9 °C
